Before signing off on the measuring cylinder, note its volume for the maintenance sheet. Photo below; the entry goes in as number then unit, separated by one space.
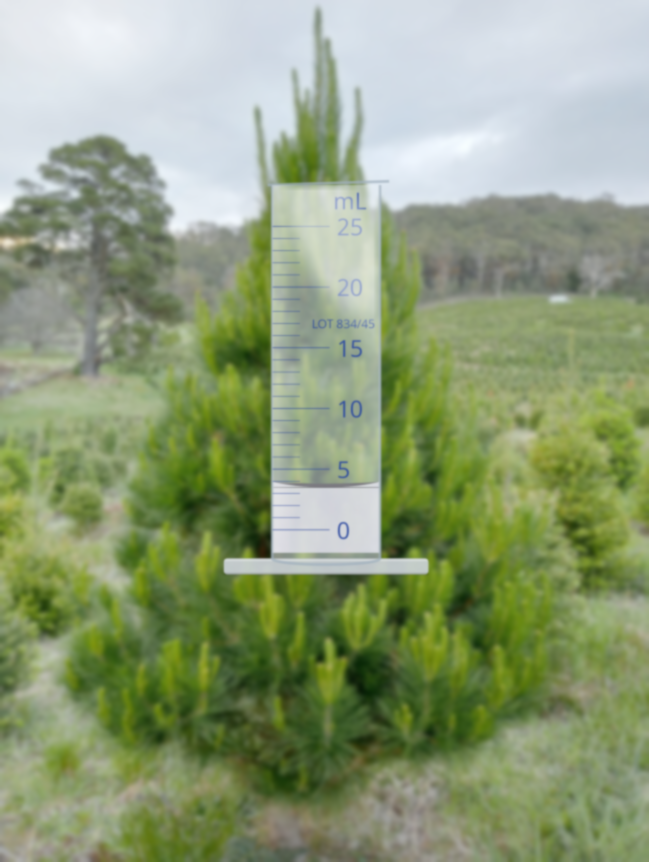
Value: 3.5 mL
